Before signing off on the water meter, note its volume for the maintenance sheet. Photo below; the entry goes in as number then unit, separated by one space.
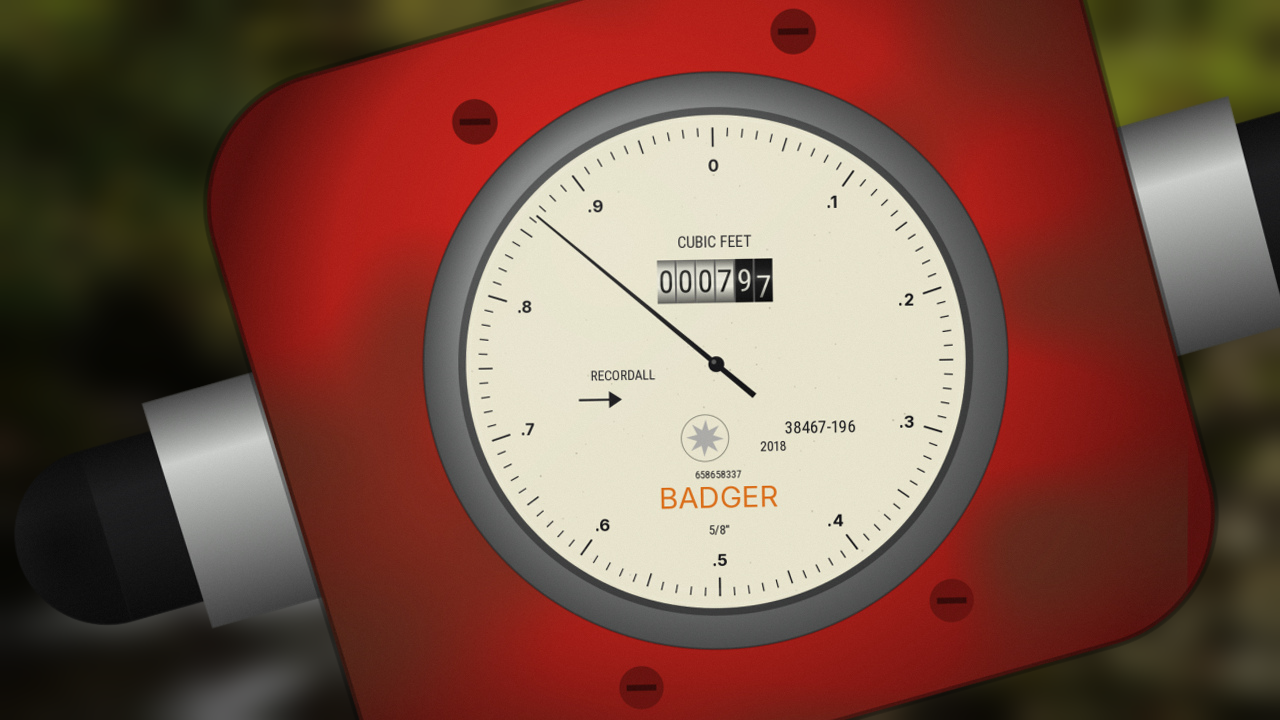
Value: 796.86 ft³
